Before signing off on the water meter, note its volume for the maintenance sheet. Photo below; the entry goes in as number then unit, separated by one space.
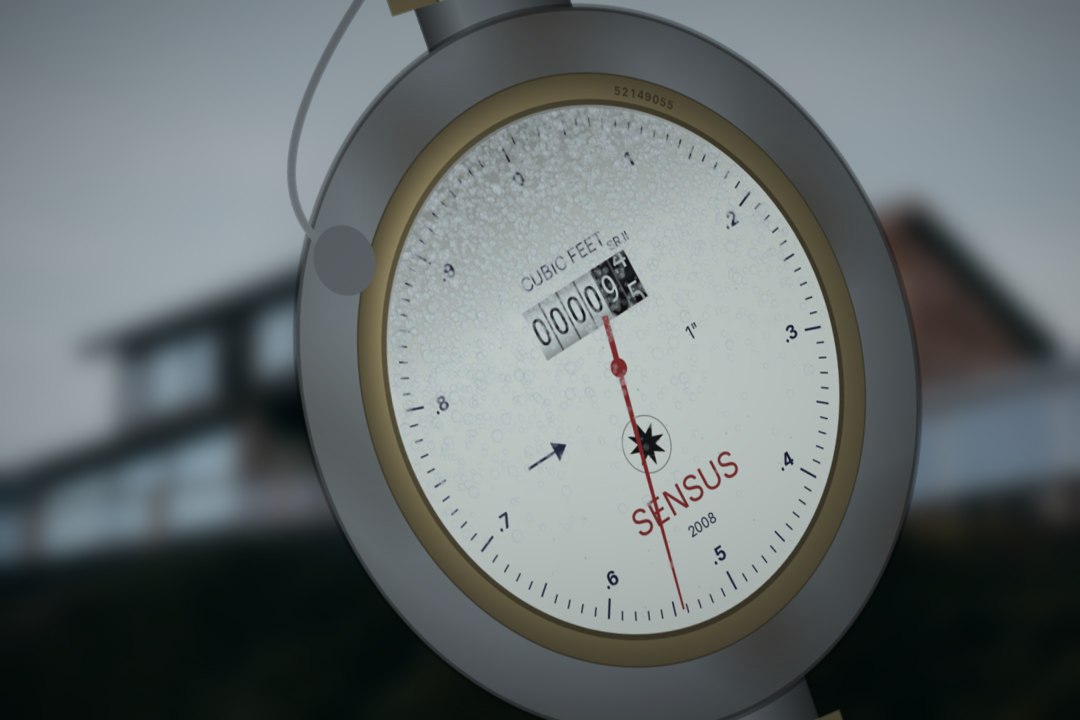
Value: 94.54 ft³
